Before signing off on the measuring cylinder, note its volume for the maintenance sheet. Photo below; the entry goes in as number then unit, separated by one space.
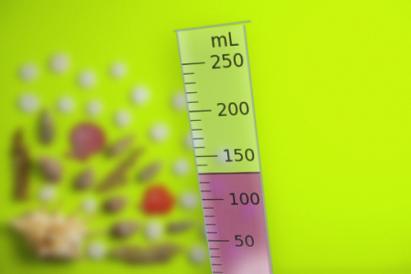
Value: 130 mL
